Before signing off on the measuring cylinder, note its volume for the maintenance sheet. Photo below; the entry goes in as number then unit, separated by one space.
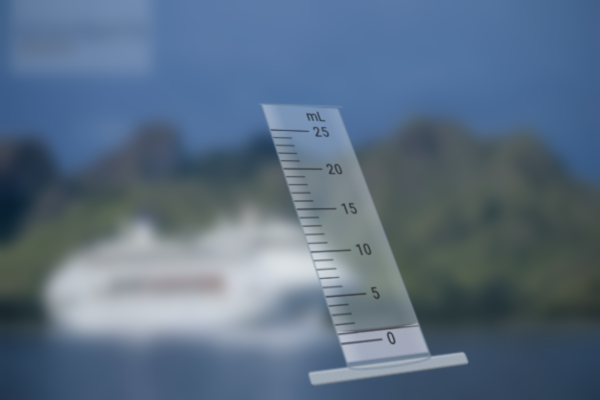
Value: 1 mL
